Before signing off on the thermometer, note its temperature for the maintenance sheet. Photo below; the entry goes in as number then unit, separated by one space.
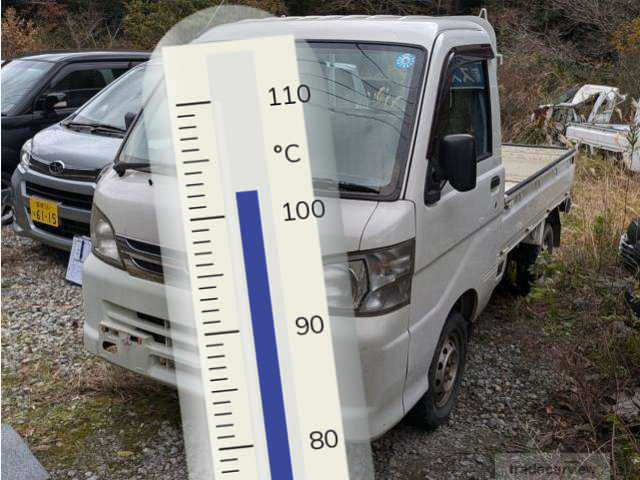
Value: 102 °C
